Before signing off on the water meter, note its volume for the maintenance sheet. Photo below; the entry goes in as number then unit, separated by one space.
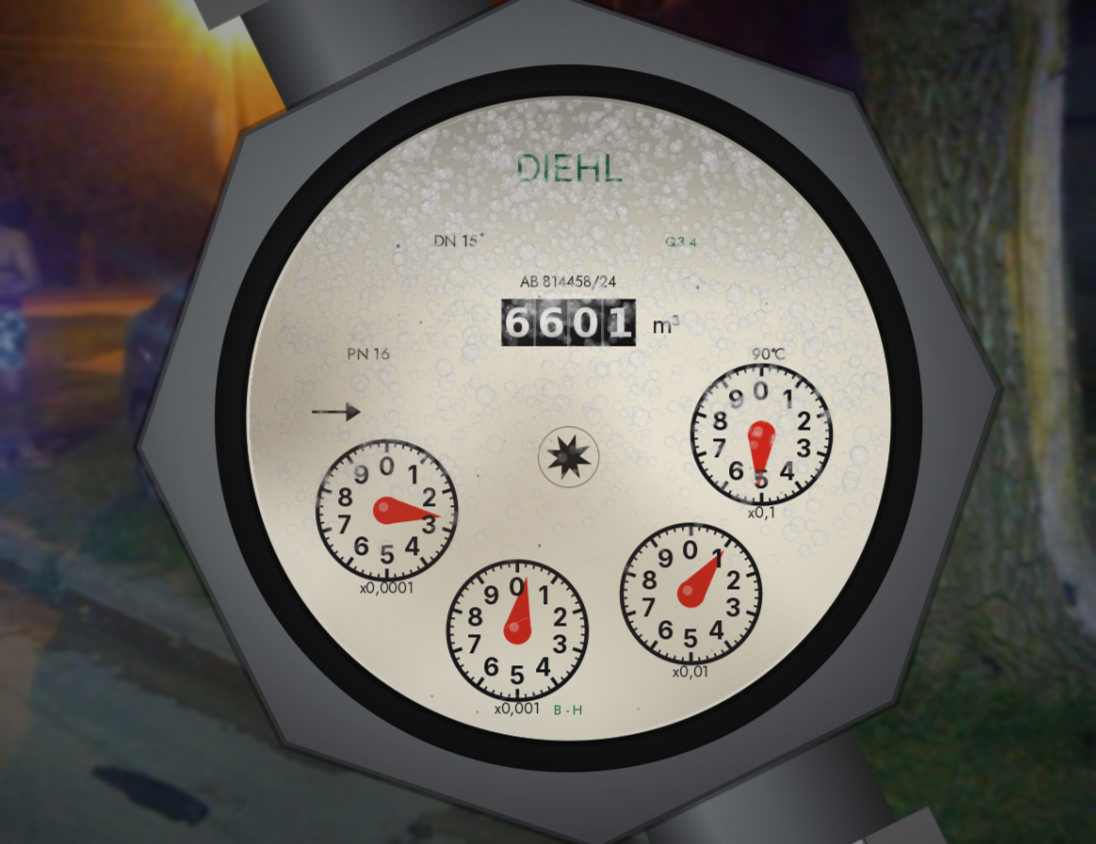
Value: 6601.5102 m³
